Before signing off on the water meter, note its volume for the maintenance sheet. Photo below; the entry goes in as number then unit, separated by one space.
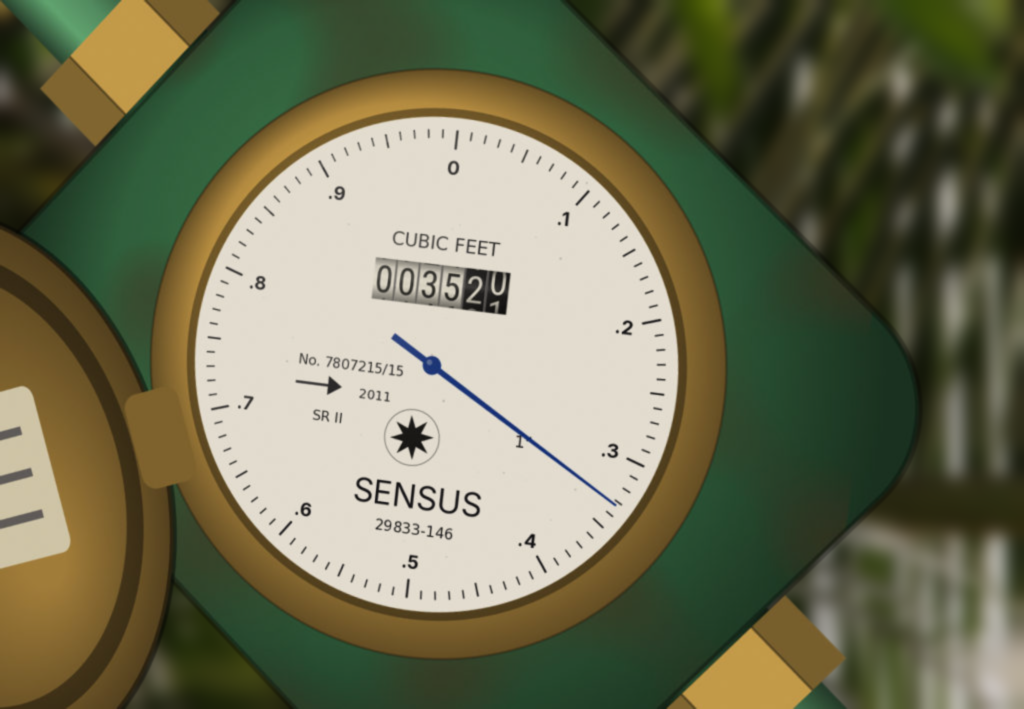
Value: 3520.33 ft³
